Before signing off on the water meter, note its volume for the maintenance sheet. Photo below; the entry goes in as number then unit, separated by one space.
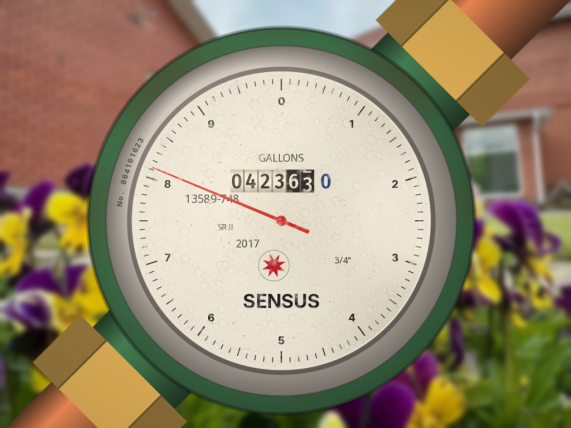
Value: 423628.1 gal
